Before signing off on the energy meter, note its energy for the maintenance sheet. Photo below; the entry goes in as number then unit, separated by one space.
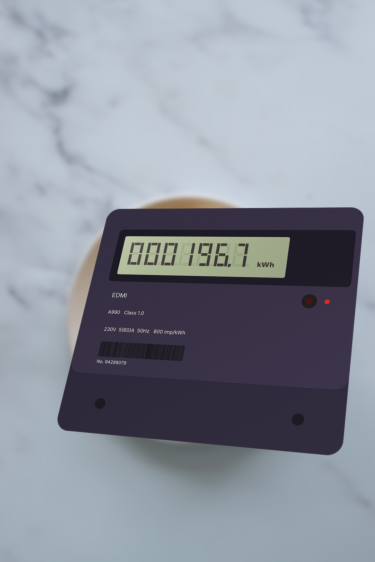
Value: 196.7 kWh
